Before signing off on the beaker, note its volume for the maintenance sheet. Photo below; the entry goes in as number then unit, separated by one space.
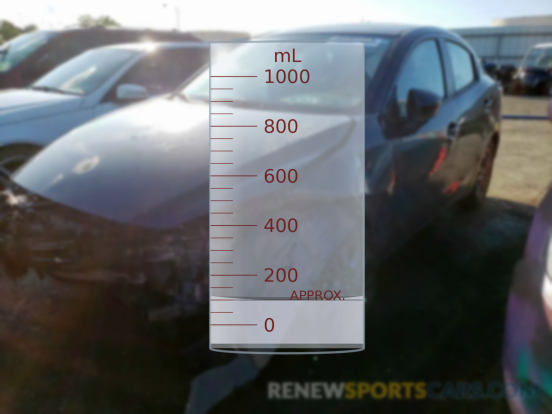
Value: 100 mL
